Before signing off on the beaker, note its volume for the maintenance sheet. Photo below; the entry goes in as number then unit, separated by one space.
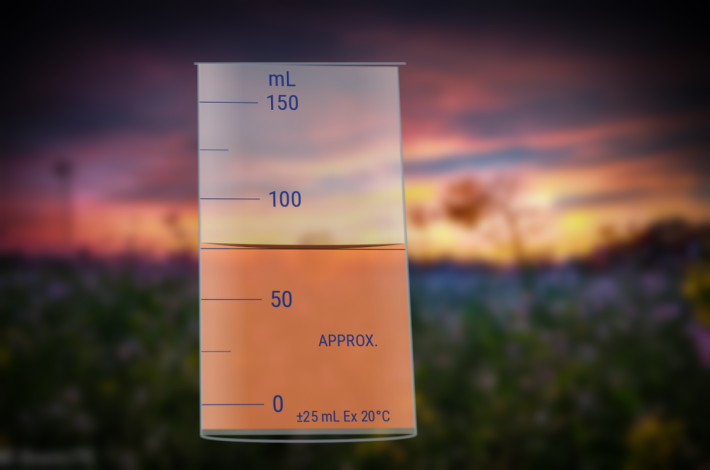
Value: 75 mL
